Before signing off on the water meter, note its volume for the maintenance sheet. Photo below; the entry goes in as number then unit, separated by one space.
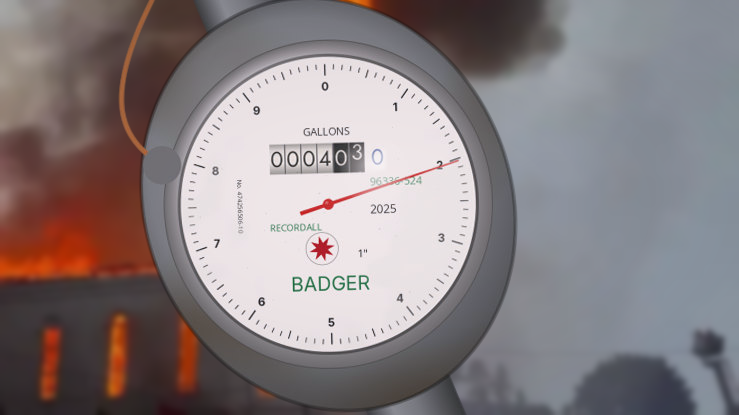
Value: 4032.0 gal
